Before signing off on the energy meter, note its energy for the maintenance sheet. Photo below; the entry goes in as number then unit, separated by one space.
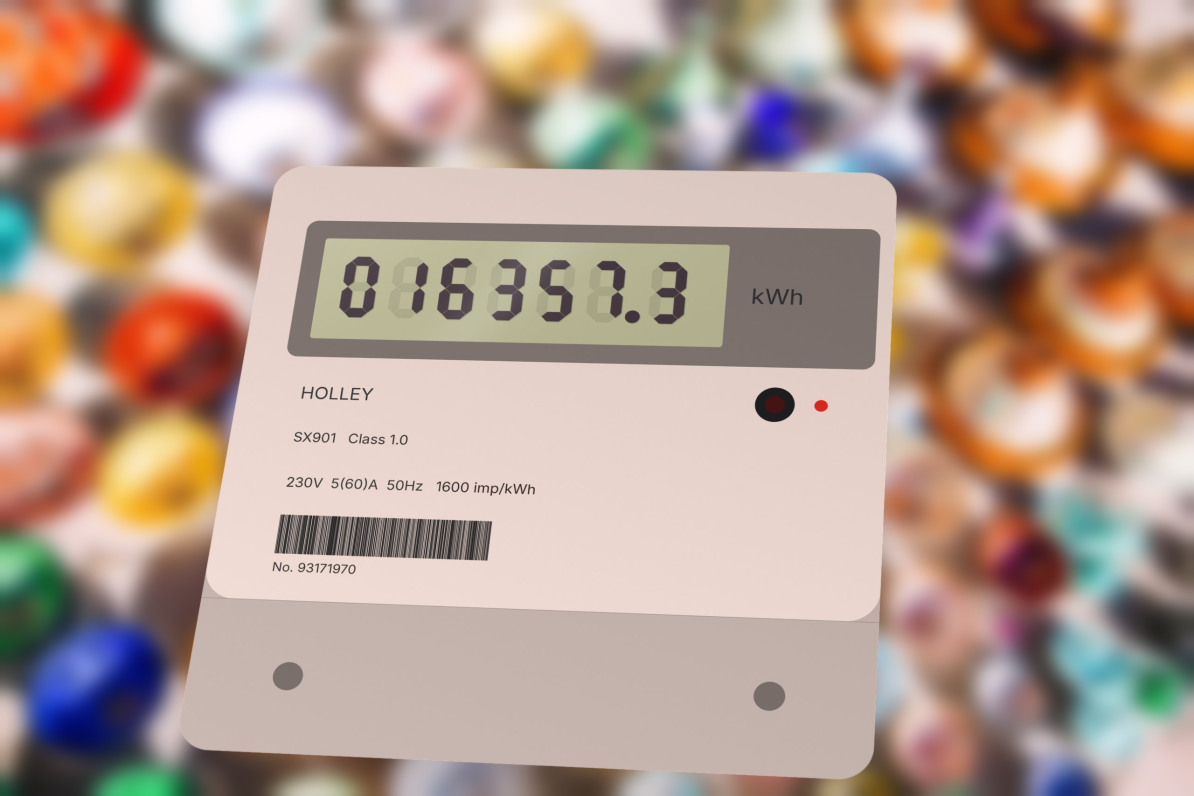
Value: 16357.3 kWh
